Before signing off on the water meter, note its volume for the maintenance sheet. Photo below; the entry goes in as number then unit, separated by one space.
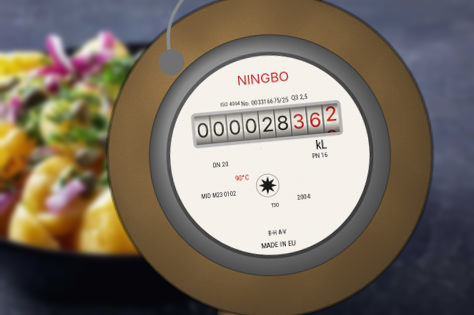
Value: 28.362 kL
